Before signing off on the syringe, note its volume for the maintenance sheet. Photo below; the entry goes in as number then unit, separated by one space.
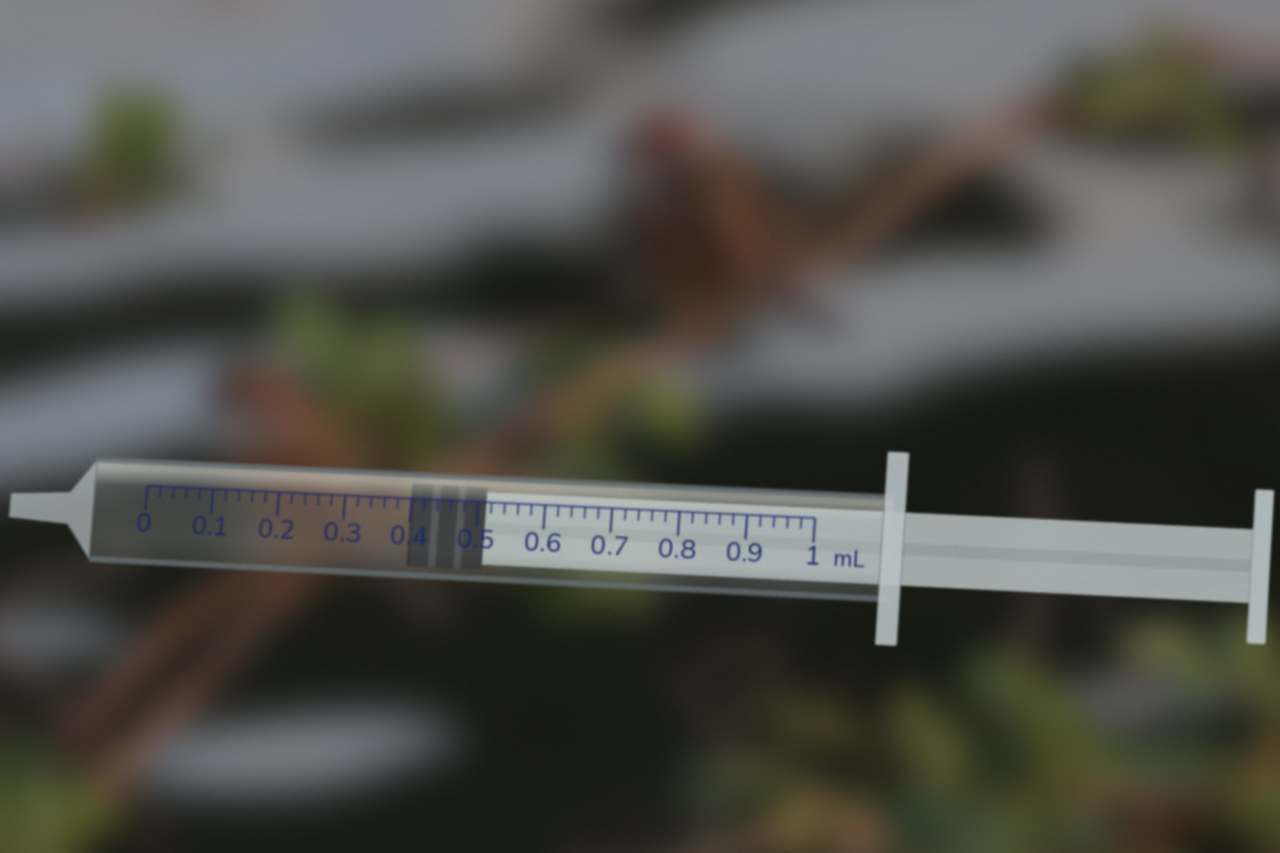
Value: 0.4 mL
